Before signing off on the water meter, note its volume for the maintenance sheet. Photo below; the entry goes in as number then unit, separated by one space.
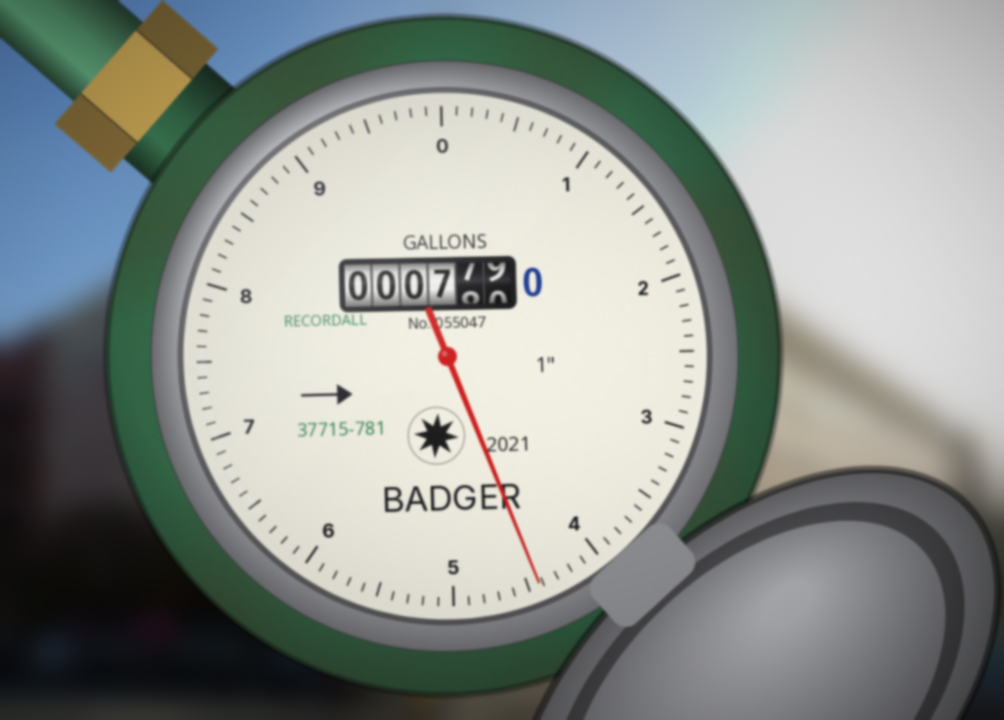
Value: 7794.4 gal
